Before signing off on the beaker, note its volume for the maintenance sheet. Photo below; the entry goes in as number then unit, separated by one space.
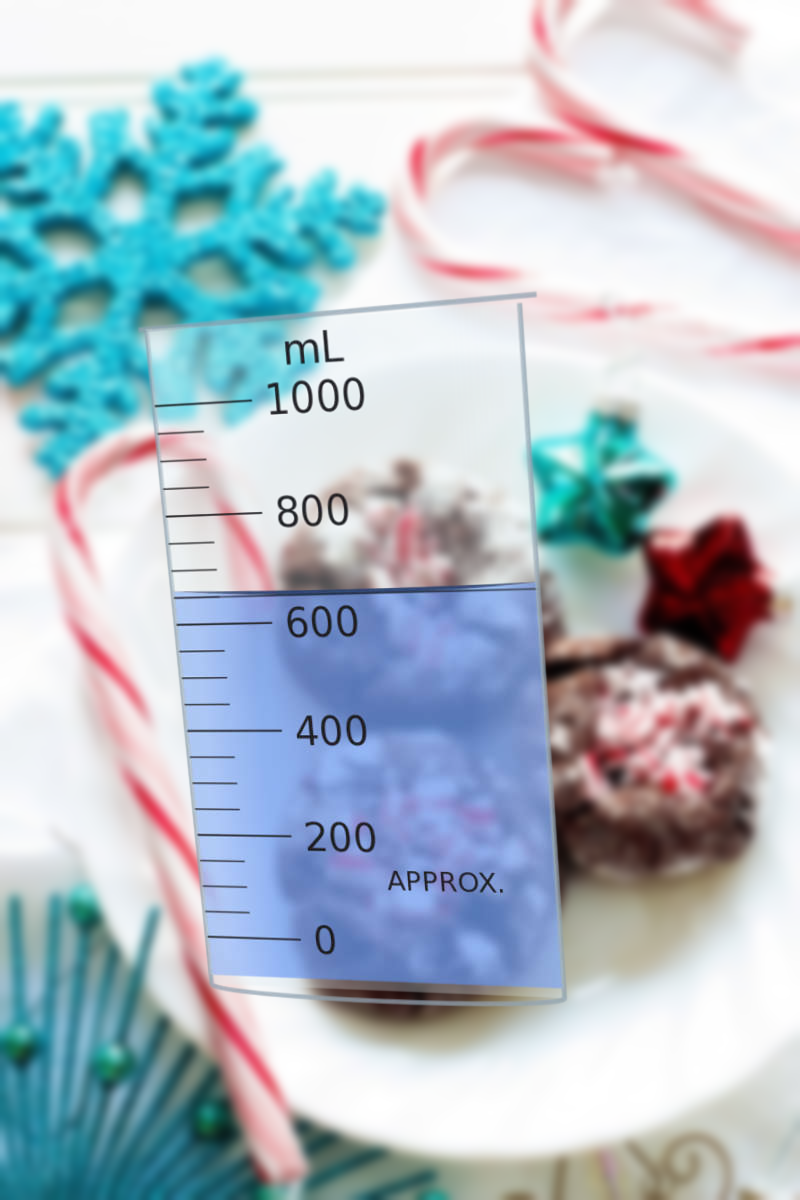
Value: 650 mL
